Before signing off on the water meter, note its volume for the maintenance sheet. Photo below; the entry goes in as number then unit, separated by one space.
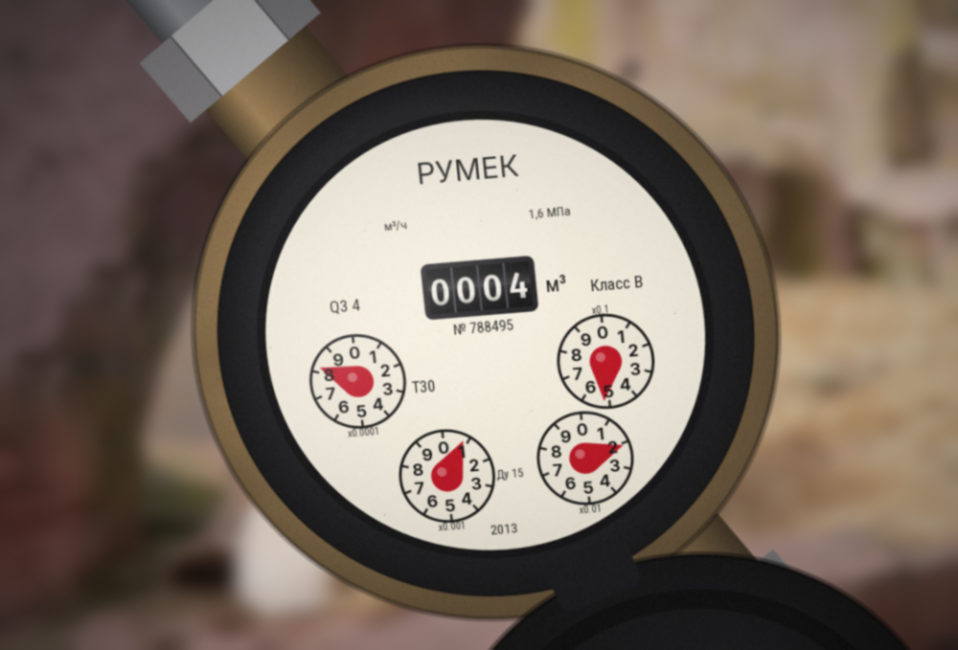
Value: 4.5208 m³
